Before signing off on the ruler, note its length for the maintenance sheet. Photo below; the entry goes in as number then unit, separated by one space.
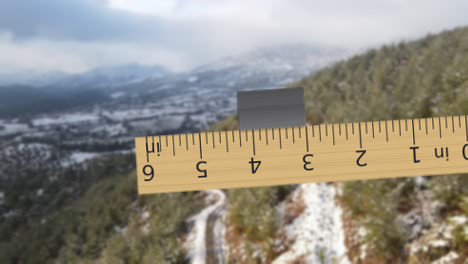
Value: 1.25 in
